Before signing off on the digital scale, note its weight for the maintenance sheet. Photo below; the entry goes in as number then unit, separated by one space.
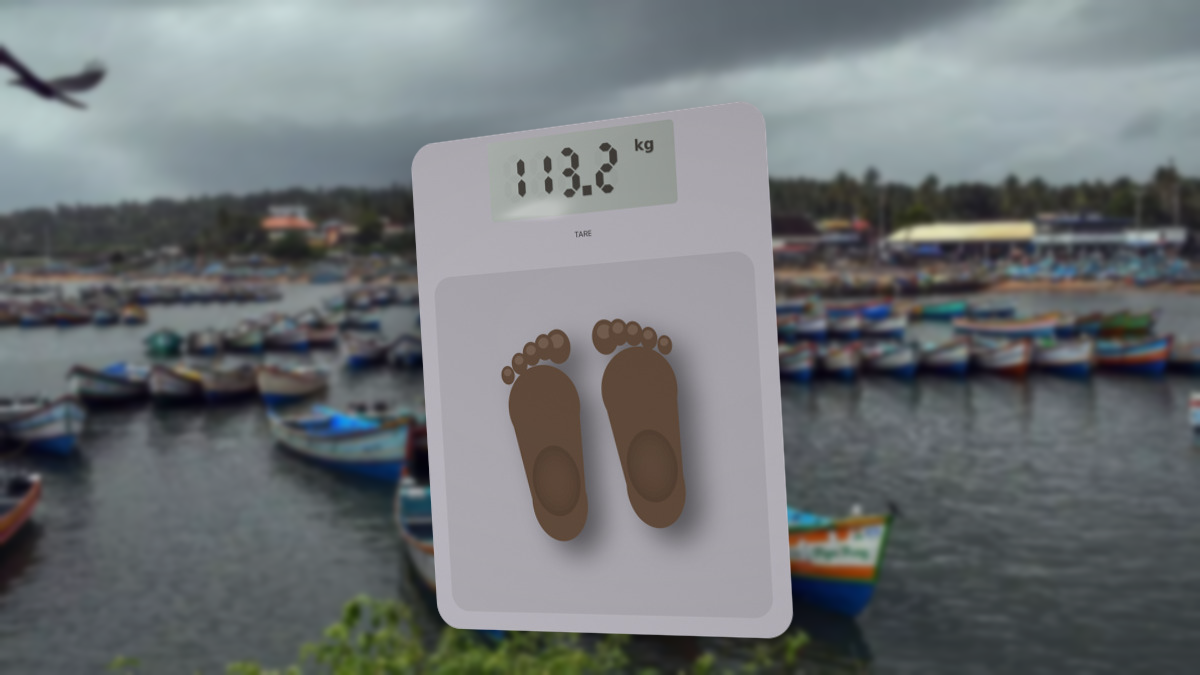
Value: 113.2 kg
